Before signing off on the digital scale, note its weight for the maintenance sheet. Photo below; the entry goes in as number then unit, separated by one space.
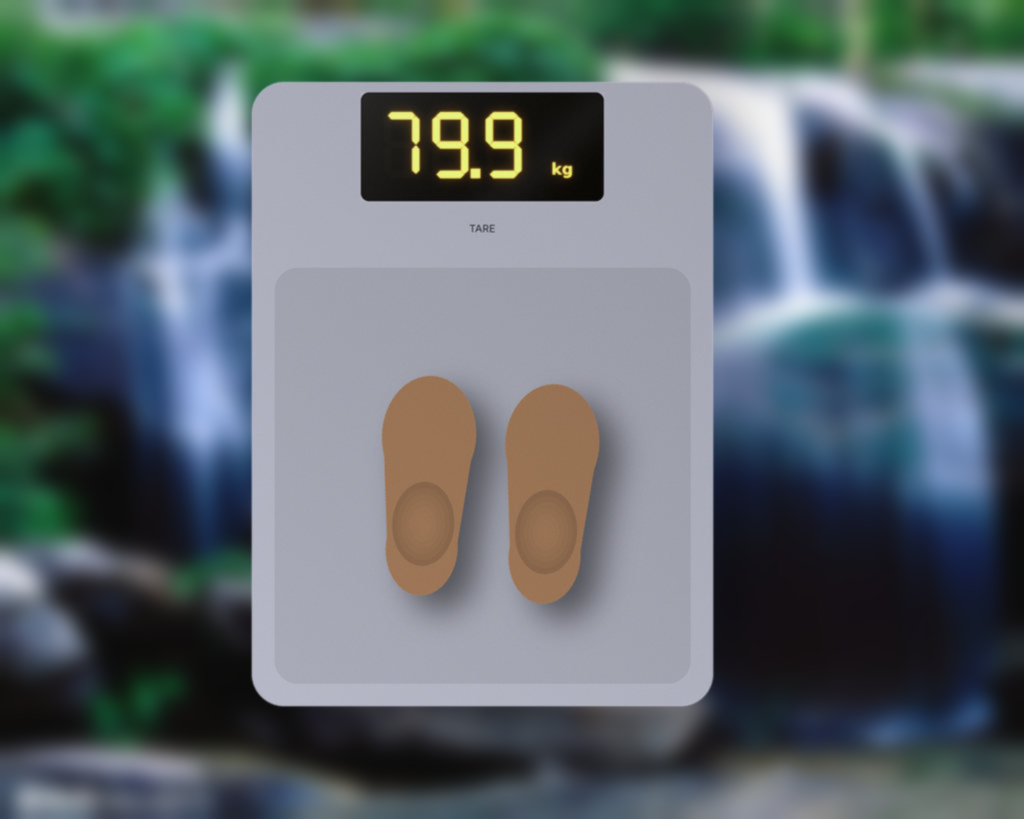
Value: 79.9 kg
